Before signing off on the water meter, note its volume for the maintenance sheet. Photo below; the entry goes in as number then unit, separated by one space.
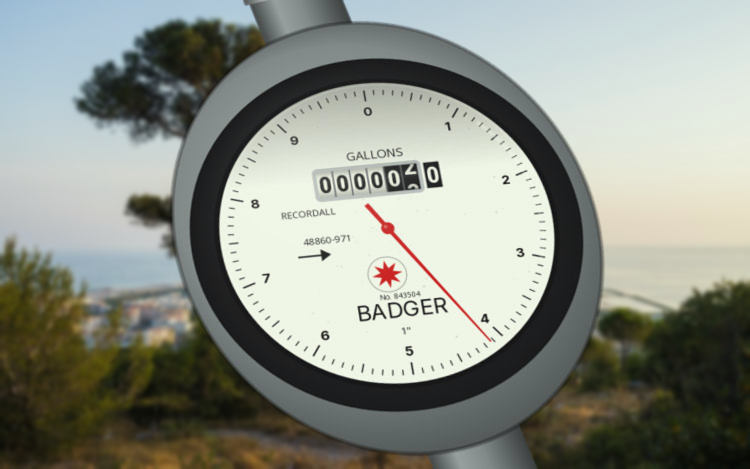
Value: 24.1 gal
